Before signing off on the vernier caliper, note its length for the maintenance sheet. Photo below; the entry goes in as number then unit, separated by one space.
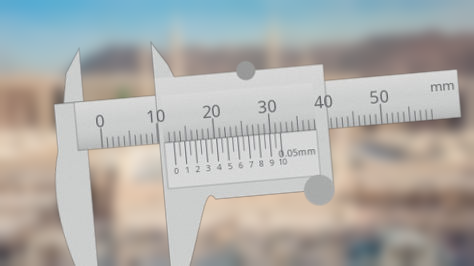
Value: 12.8 mm
